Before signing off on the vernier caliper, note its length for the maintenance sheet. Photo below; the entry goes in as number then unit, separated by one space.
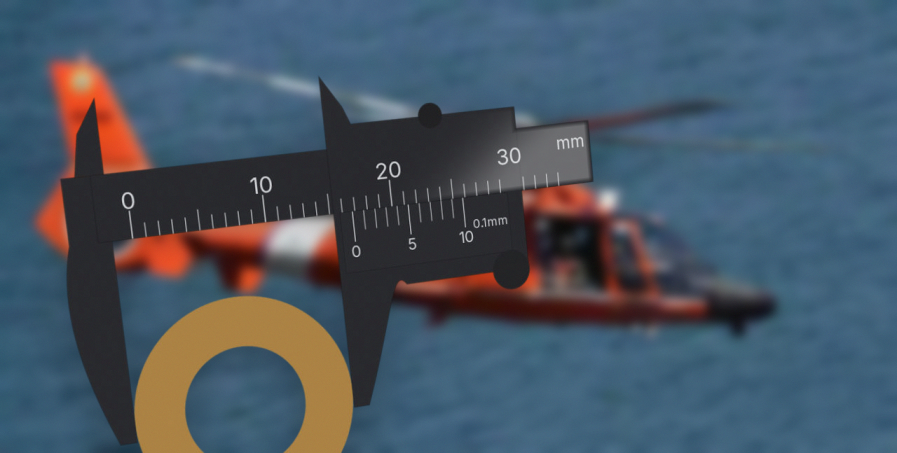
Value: 16.8 mm
